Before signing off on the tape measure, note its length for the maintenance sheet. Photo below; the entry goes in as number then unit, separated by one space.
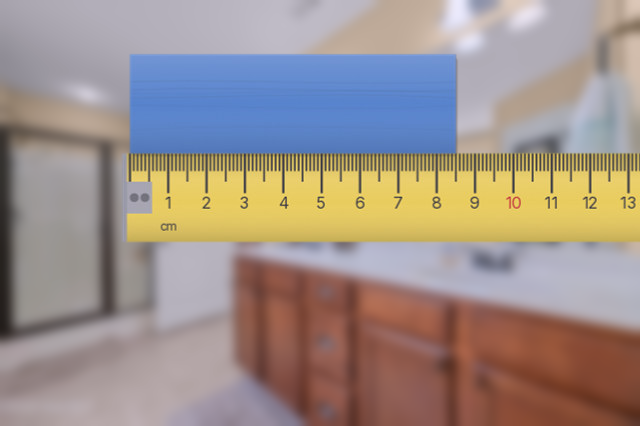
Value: 8.5 cm
